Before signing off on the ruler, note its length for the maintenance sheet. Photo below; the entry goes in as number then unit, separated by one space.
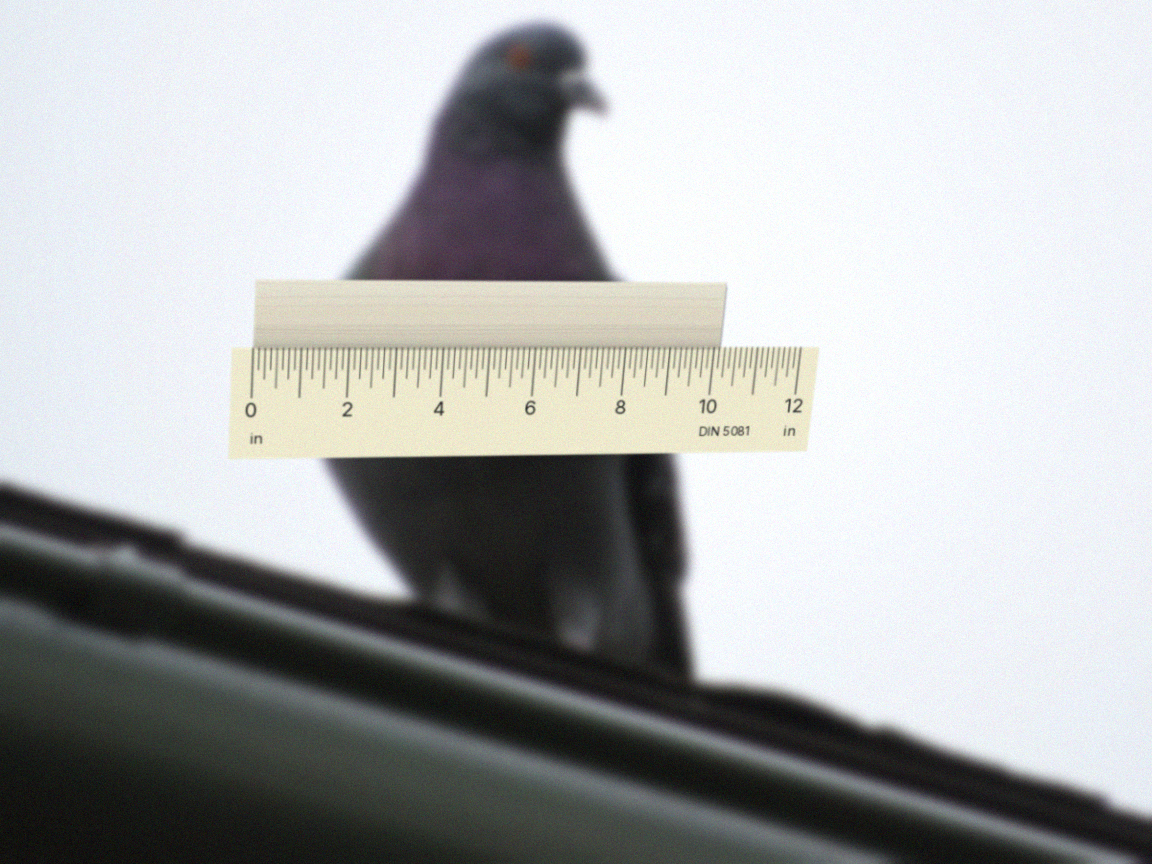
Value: 10.125 in
